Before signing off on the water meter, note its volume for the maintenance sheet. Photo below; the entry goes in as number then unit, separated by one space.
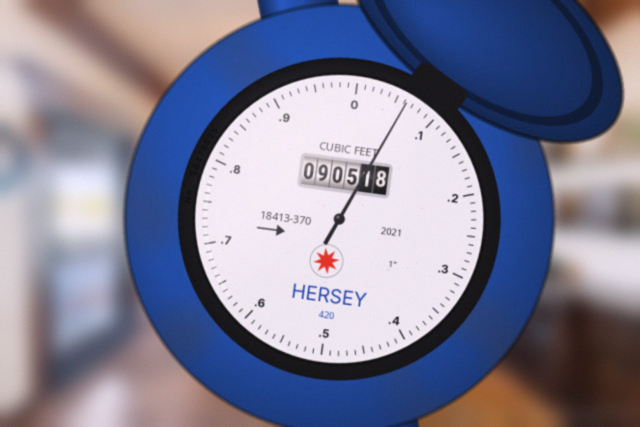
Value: 90518.06 ft³
